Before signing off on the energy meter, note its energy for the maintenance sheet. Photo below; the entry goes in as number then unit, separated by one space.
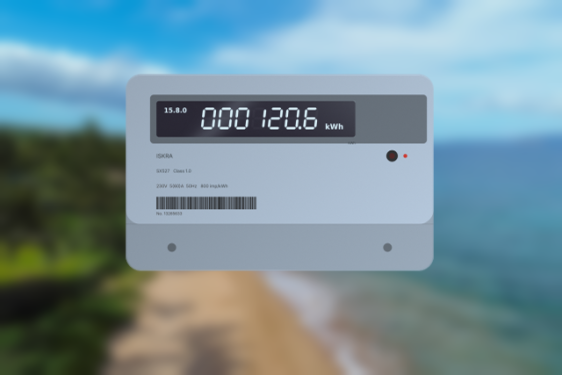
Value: 120.6 kWh
